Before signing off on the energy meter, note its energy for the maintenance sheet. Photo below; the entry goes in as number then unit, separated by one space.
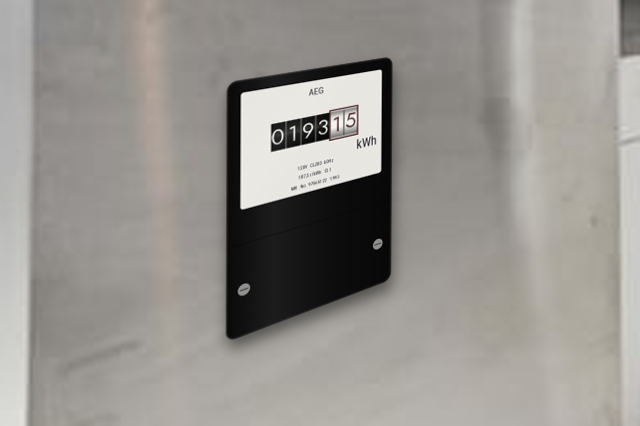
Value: 193.15 kWh
